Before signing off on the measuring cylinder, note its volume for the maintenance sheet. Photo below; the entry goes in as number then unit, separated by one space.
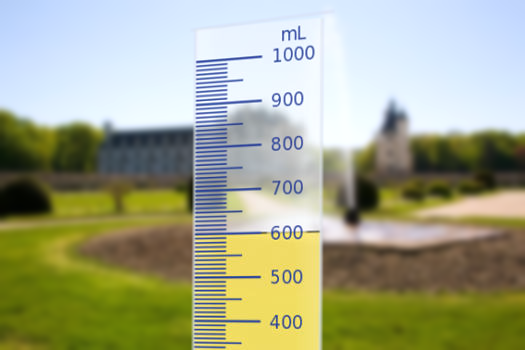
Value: 600 mL
